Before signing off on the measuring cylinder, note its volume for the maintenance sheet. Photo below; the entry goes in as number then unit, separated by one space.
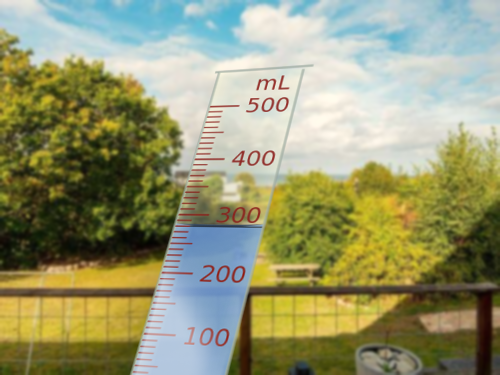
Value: 280 mL
